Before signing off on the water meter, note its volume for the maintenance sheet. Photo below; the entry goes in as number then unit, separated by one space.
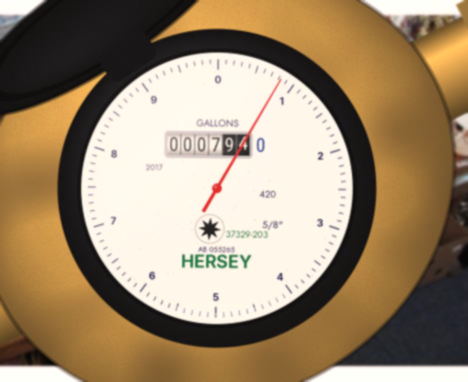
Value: 7940.8 gal
